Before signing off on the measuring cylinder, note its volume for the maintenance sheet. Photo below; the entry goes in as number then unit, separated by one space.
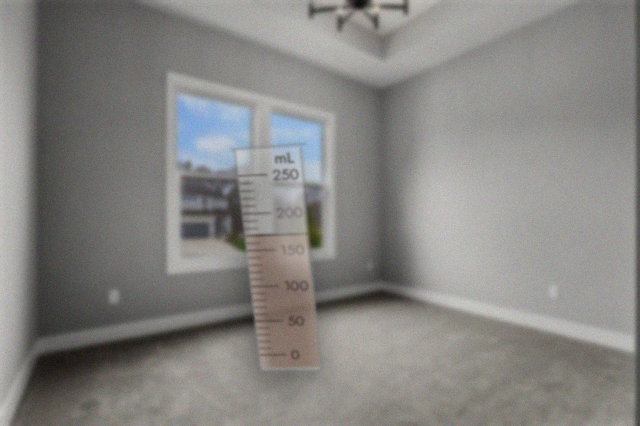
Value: 170 mL
